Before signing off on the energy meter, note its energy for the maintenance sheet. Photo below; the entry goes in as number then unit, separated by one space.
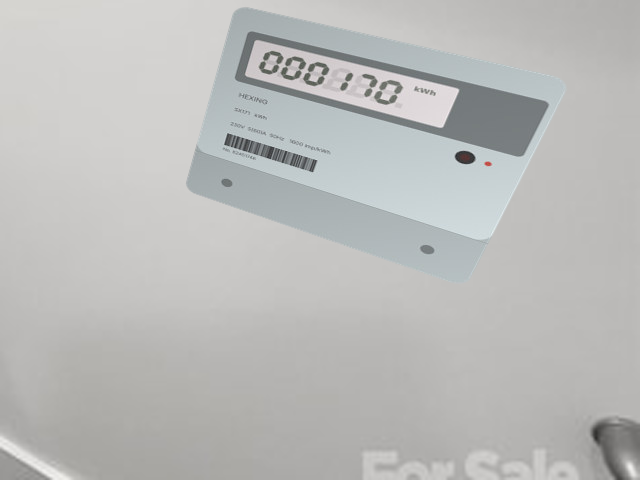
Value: 170 kWh
